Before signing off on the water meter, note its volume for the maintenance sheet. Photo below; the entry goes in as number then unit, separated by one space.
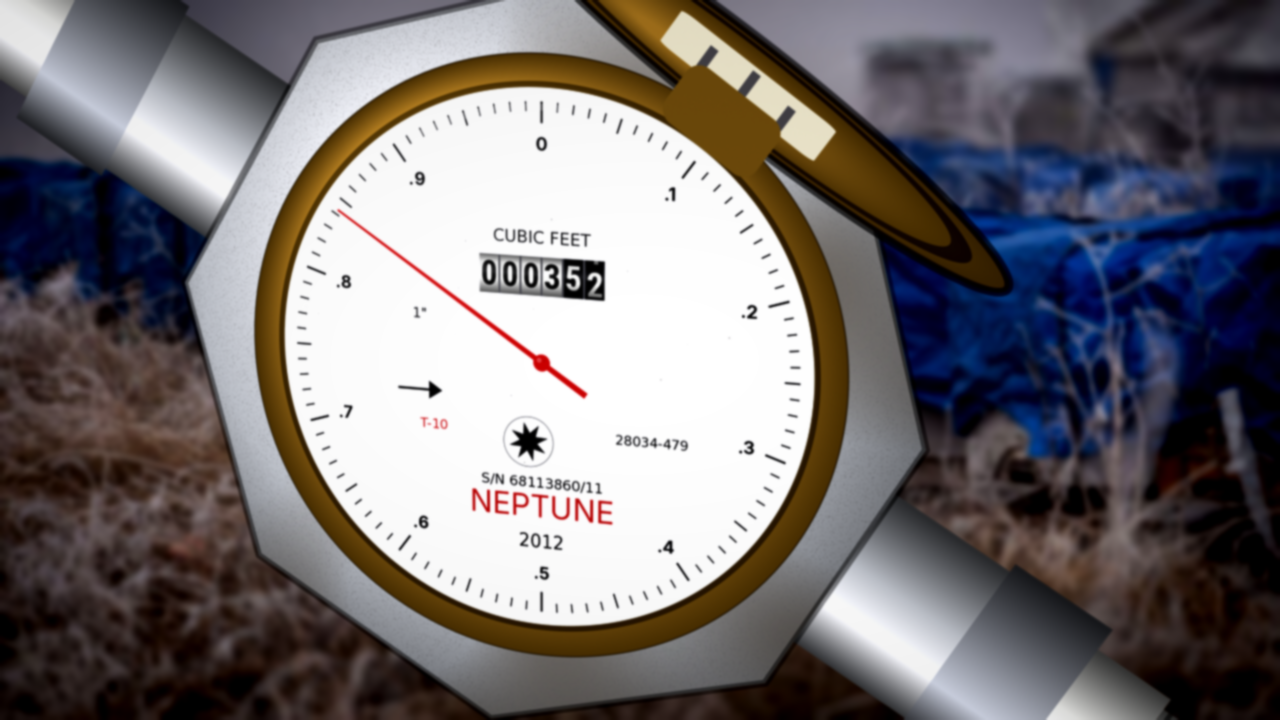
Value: 351.84 ft³
